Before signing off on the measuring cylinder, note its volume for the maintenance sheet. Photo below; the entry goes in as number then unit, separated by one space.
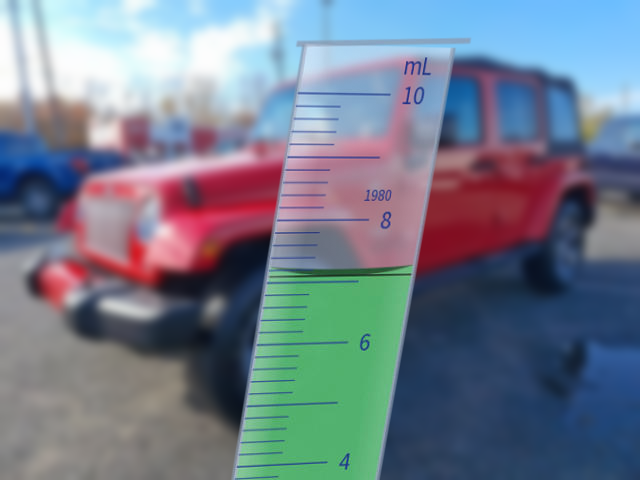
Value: 7.1 mL
